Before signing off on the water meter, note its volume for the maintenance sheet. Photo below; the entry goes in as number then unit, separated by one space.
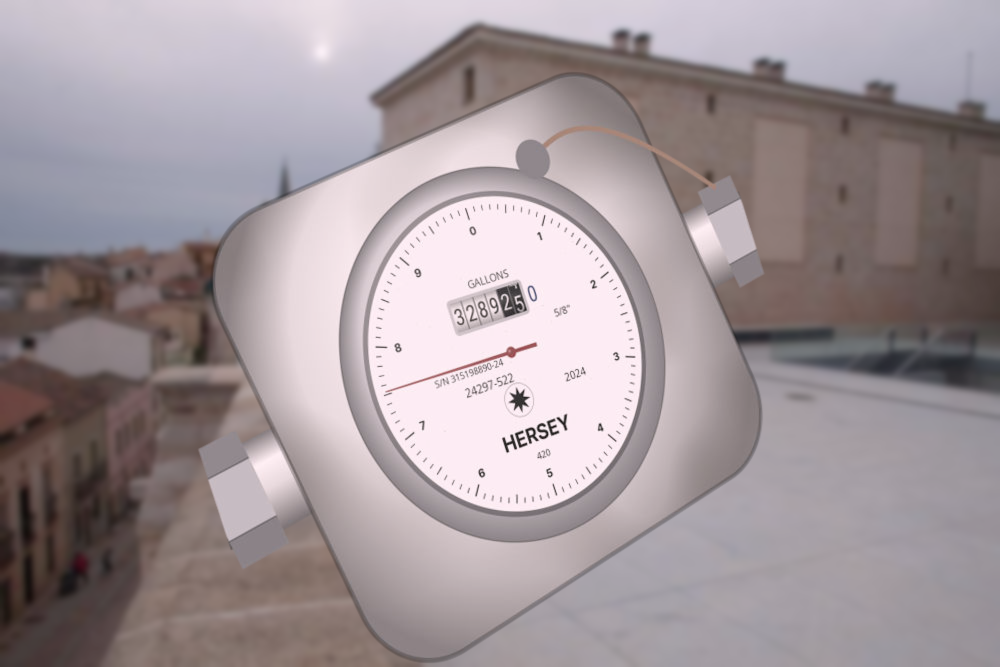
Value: 3289247.5 gal
